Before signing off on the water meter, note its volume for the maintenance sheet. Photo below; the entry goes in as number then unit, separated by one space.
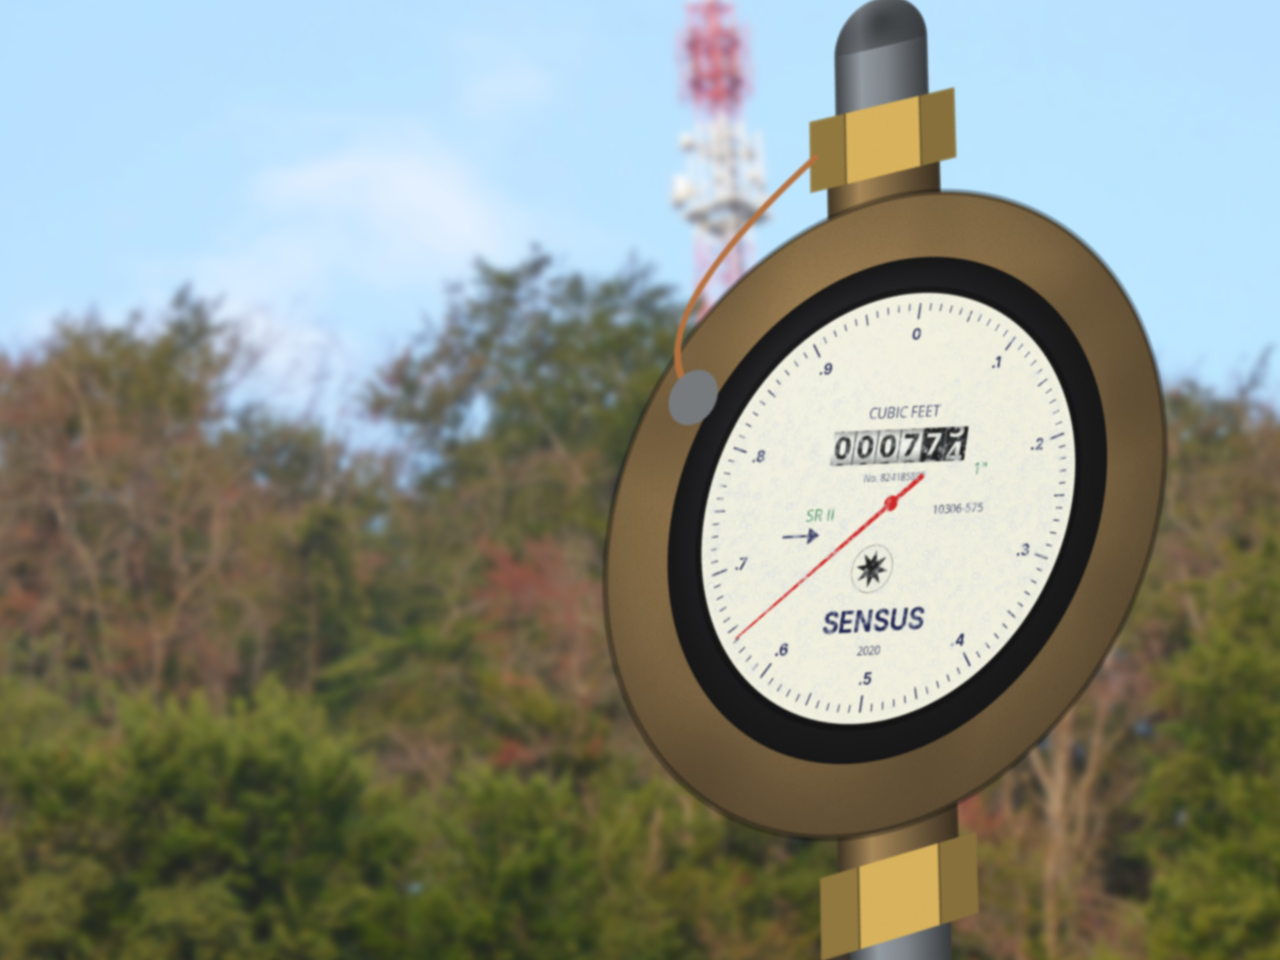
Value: 773.64 ft³
